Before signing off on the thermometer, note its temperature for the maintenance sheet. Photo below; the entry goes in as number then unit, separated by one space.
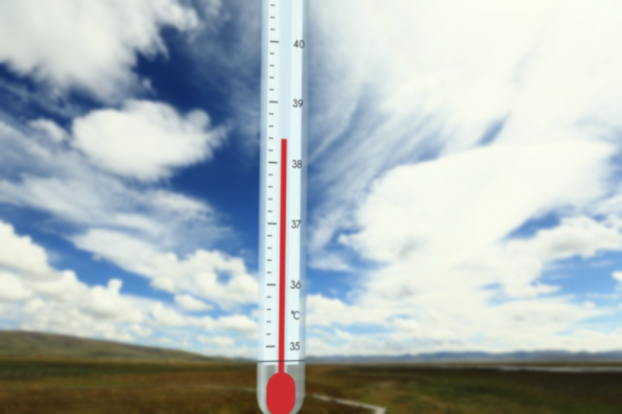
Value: 38.4 °C
